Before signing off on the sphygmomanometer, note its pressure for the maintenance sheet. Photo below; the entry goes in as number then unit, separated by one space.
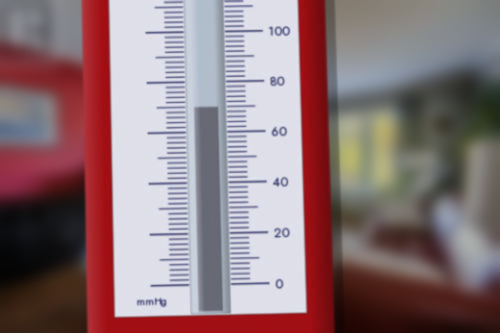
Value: 70 mmHg
